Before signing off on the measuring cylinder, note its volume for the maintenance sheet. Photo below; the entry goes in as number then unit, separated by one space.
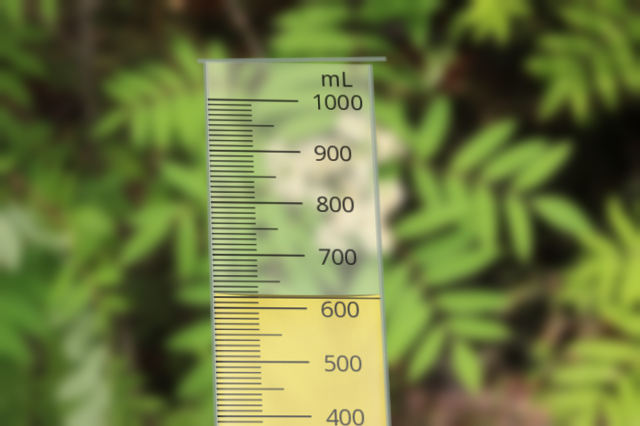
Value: 620 mL
